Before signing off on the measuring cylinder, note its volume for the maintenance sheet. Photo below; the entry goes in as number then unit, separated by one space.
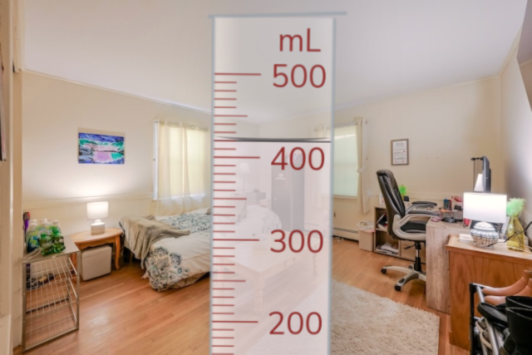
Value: 420 mL
